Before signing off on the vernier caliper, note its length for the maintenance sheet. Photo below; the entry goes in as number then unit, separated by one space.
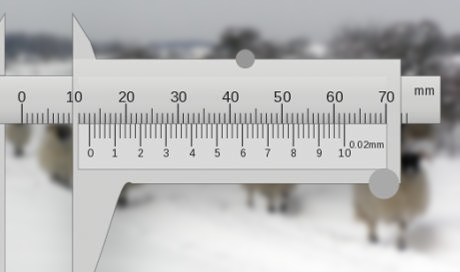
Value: 13.0 mm
